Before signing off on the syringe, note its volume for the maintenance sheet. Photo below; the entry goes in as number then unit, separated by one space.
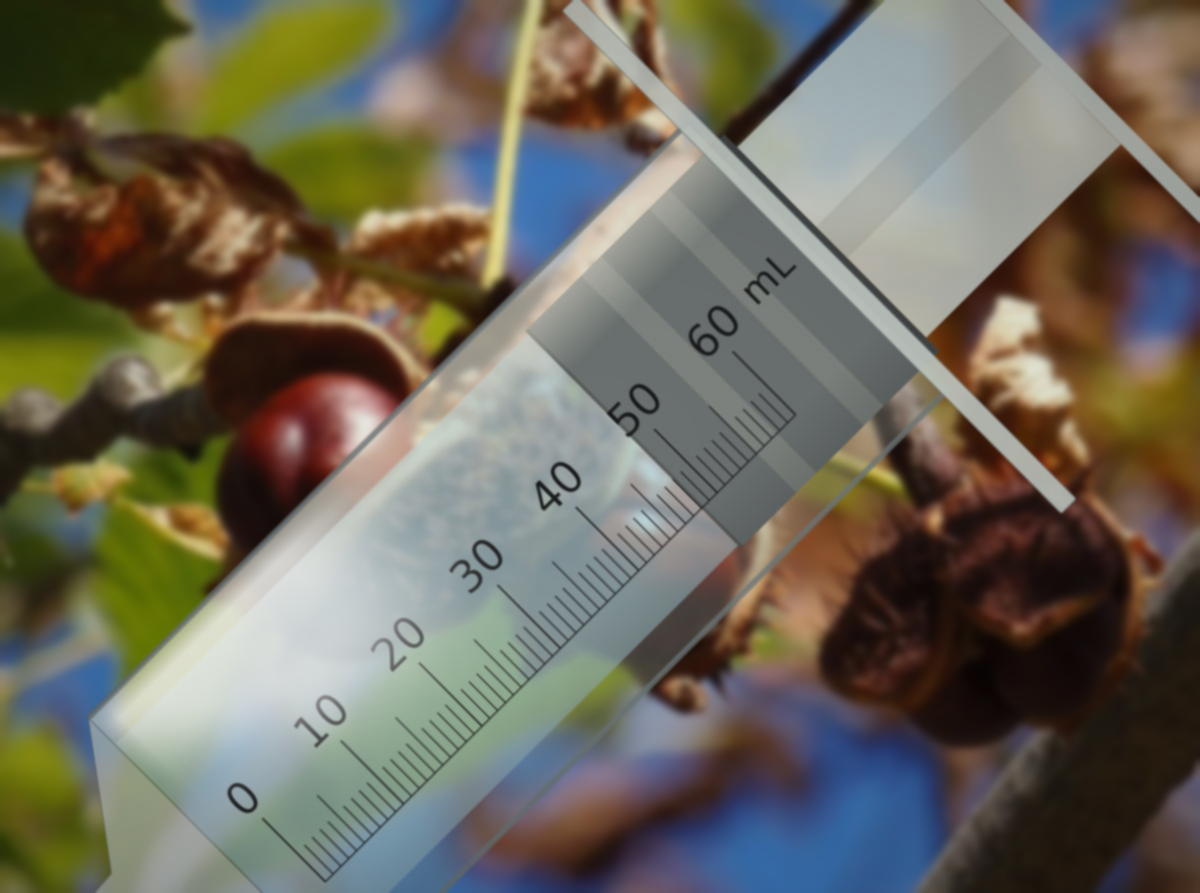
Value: 48 mL
